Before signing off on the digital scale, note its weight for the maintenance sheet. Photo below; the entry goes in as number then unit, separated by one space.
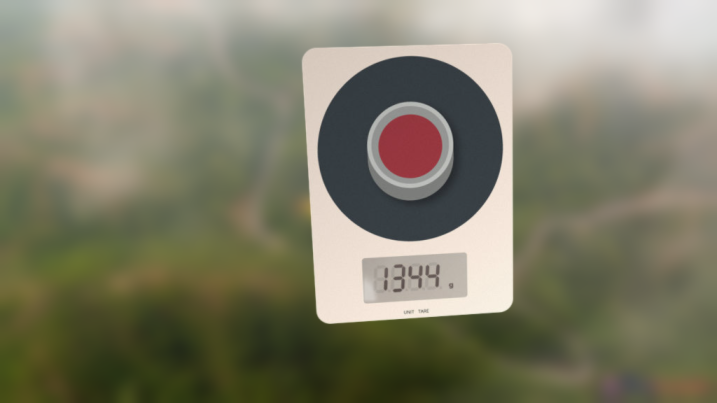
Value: 1344 g
